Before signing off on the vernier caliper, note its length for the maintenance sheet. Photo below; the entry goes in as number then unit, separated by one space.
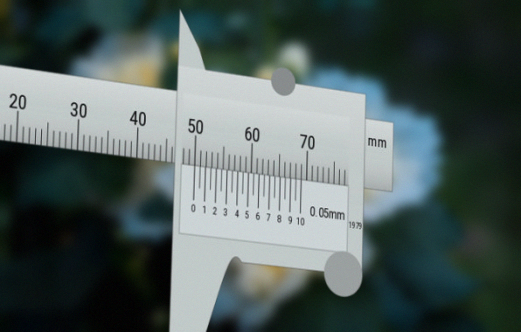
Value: 50.0 mm
